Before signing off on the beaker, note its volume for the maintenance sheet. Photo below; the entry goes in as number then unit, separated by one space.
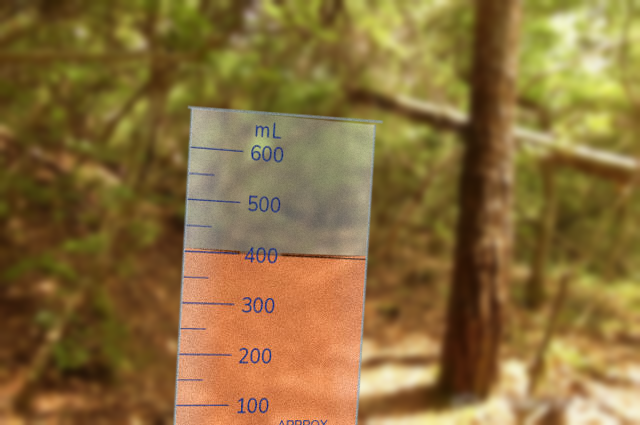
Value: 400 mL
